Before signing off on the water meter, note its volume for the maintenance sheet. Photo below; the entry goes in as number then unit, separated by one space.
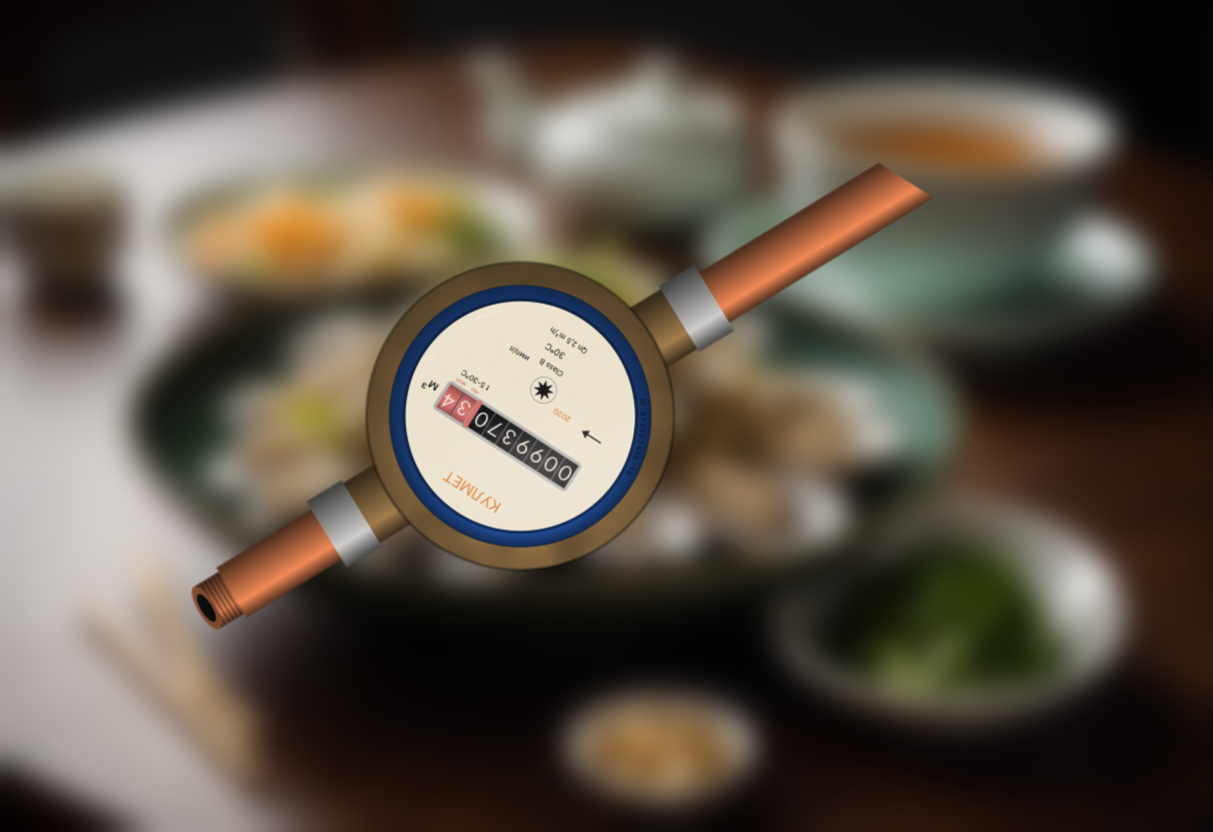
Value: 99370.34 m³
